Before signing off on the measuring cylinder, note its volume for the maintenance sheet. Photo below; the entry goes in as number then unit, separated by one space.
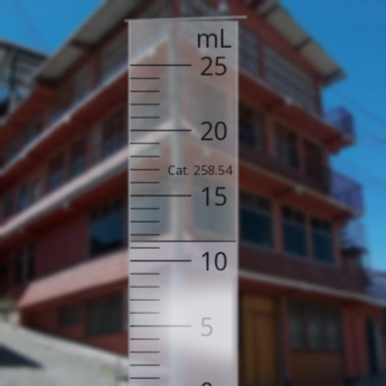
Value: 11.5 mL
